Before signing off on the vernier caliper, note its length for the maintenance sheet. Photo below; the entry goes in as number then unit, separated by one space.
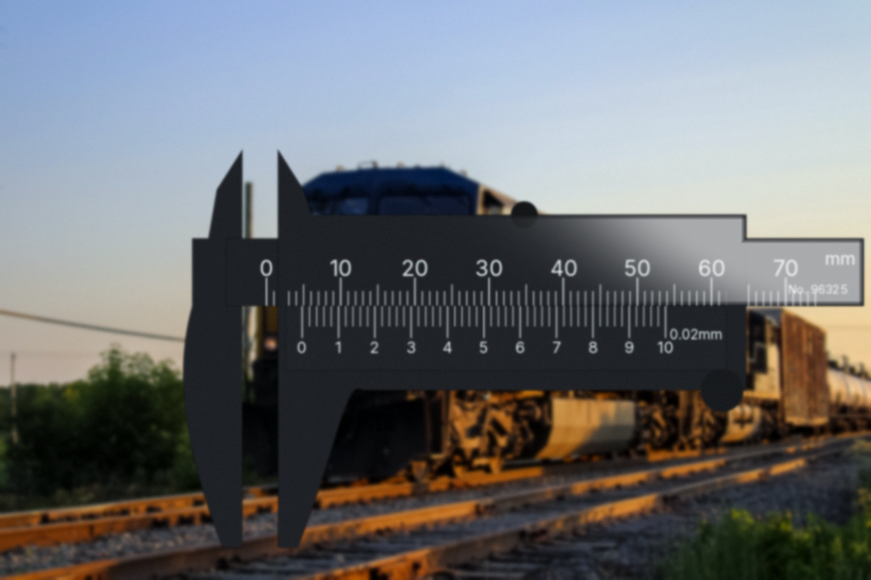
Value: 4.8 mm
